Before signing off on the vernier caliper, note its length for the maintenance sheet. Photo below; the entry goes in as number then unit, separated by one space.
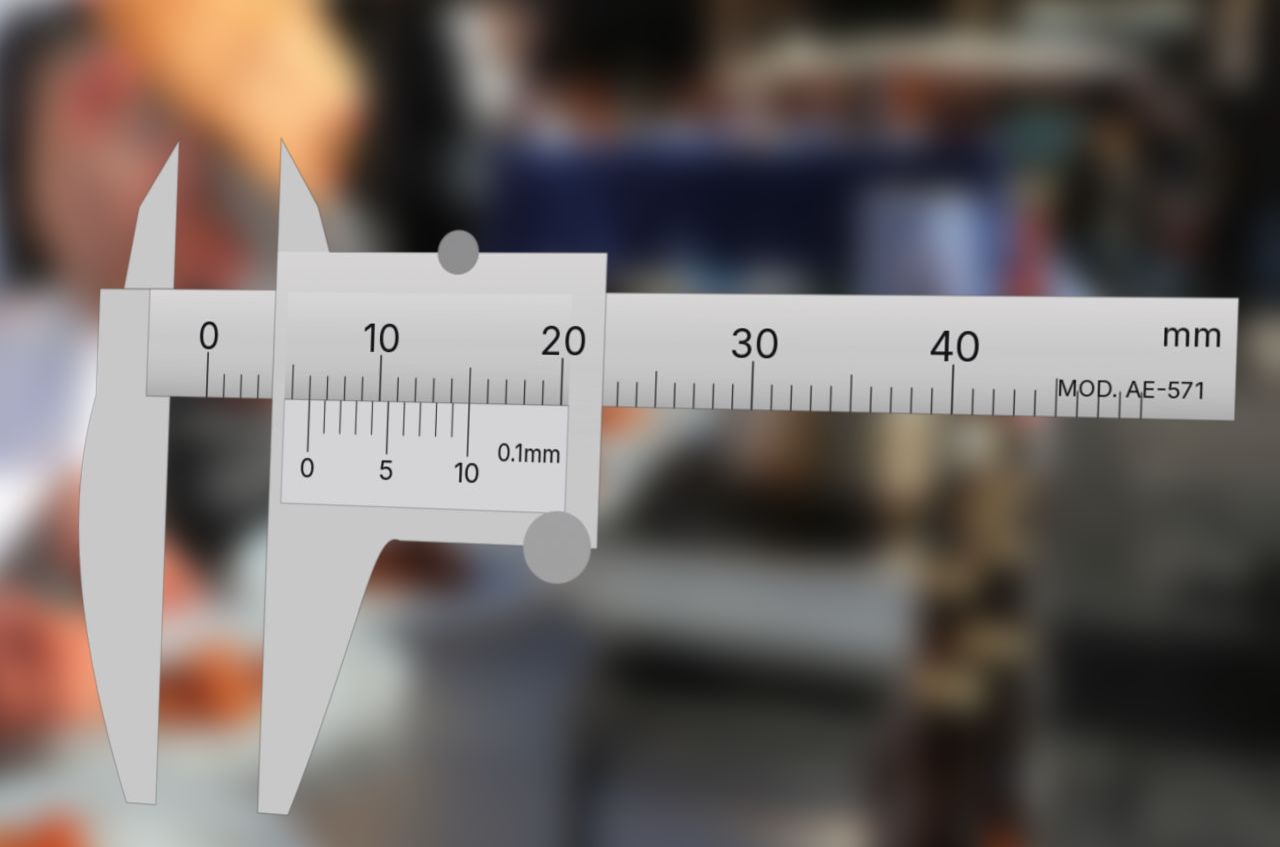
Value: 6.0 mm
